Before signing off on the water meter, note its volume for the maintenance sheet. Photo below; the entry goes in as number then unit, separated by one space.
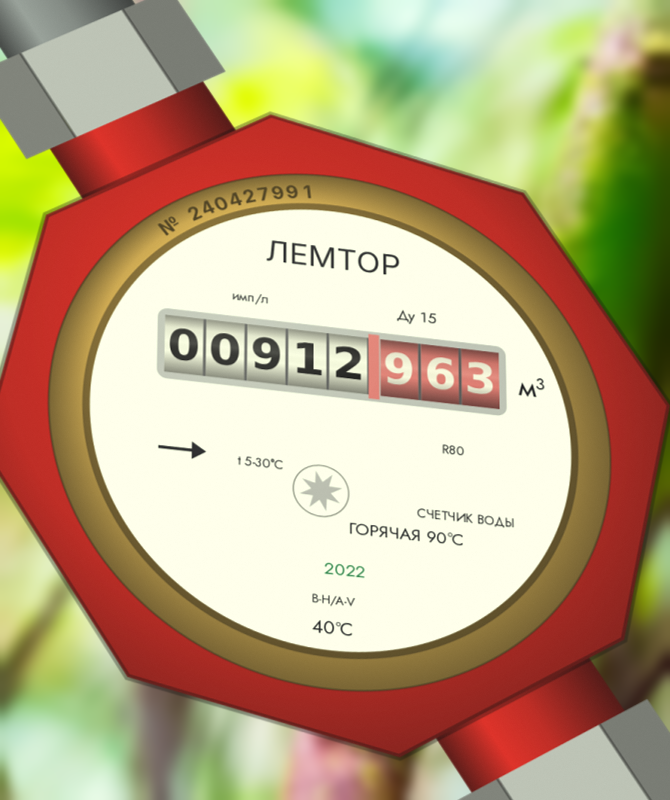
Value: 912.963 m³
